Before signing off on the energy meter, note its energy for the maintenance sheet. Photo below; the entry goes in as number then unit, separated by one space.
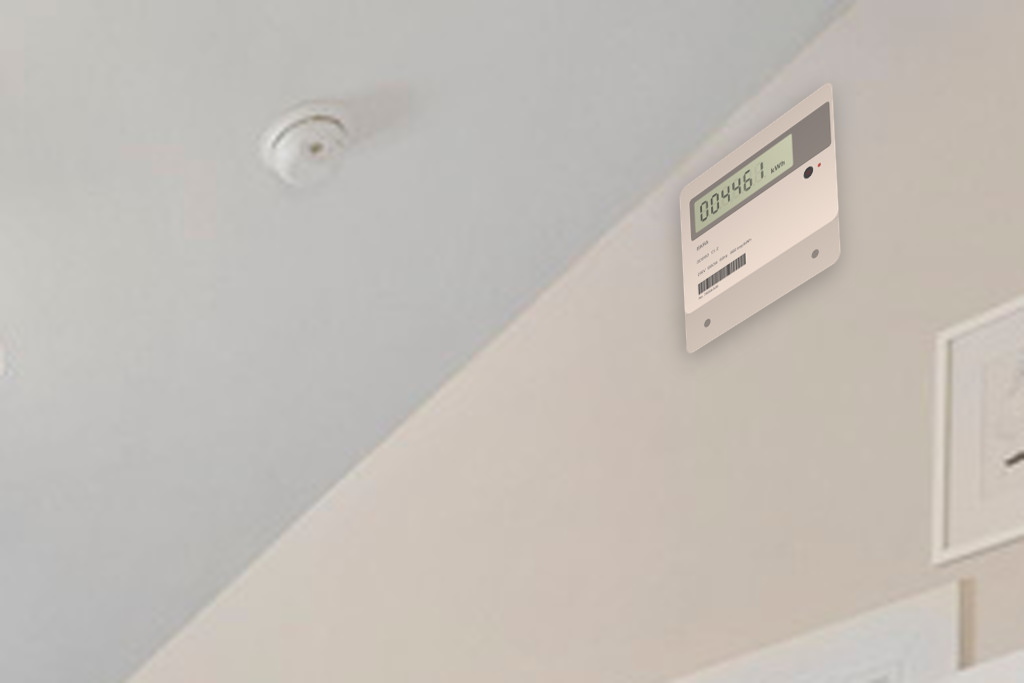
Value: 4461 kWh
